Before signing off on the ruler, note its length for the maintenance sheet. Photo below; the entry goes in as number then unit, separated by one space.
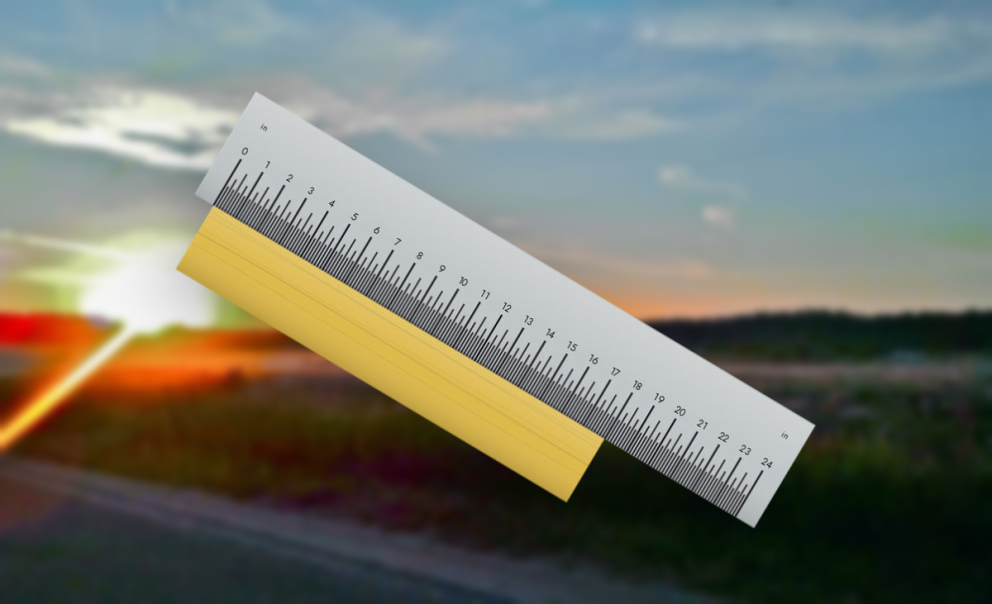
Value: 18 in
